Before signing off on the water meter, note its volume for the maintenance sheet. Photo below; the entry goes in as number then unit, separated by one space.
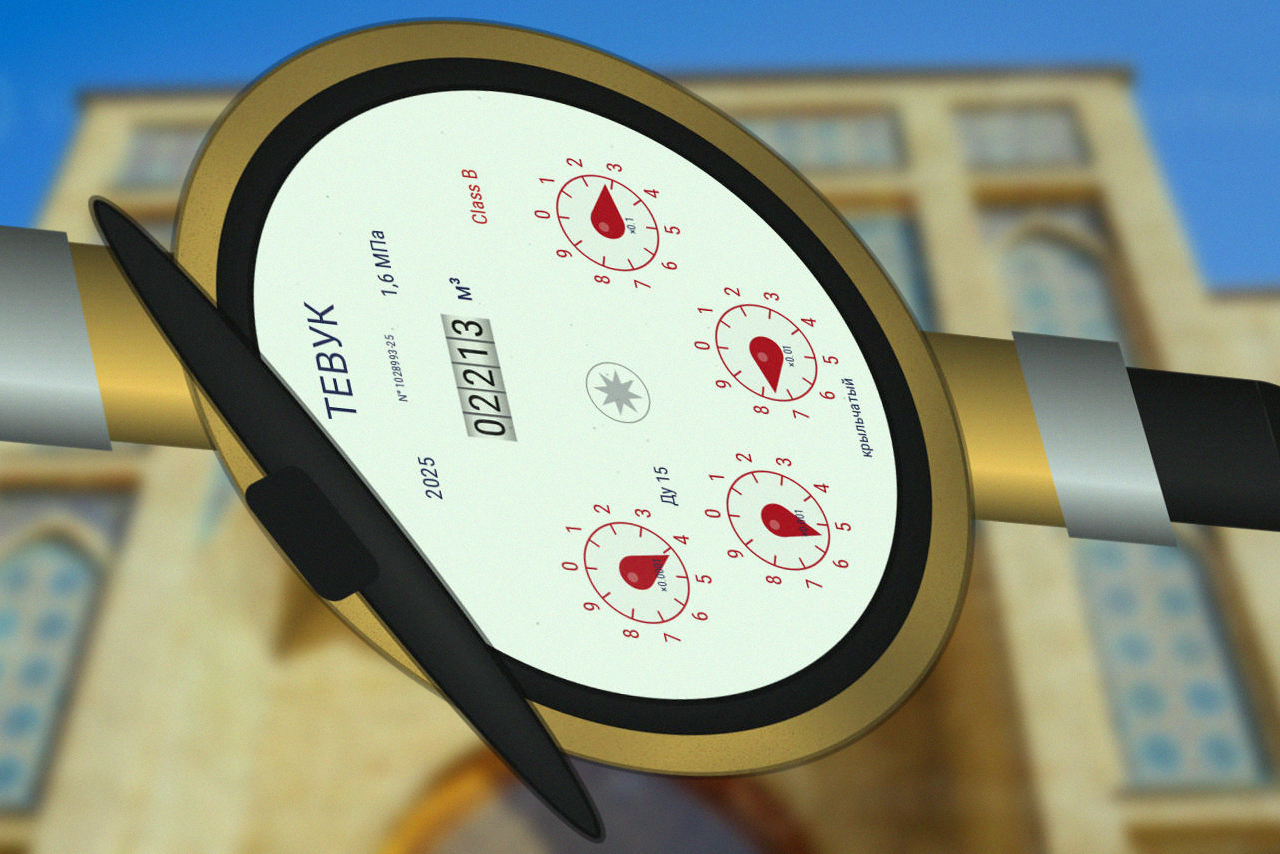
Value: 2213.2754 m³
